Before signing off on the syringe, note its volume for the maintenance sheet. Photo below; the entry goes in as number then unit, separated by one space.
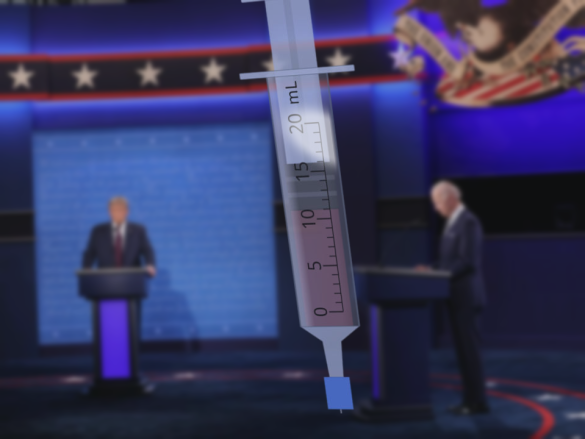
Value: 11 mL
